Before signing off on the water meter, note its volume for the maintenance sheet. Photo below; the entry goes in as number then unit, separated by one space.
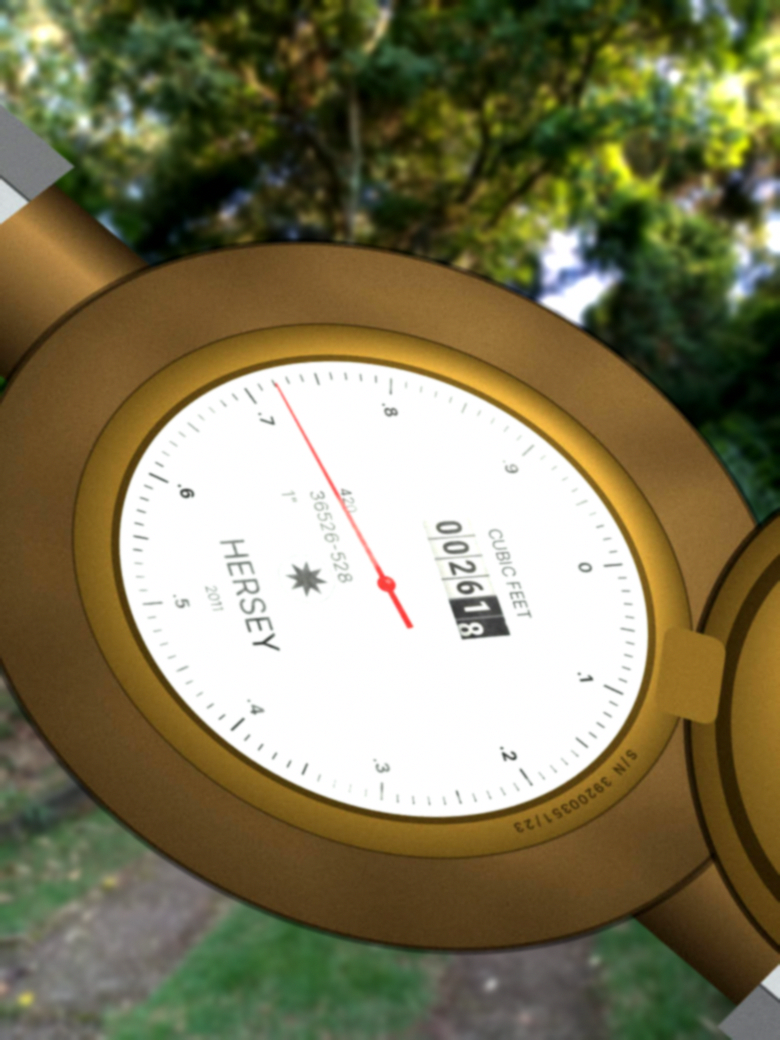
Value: 2617.72 ft³
